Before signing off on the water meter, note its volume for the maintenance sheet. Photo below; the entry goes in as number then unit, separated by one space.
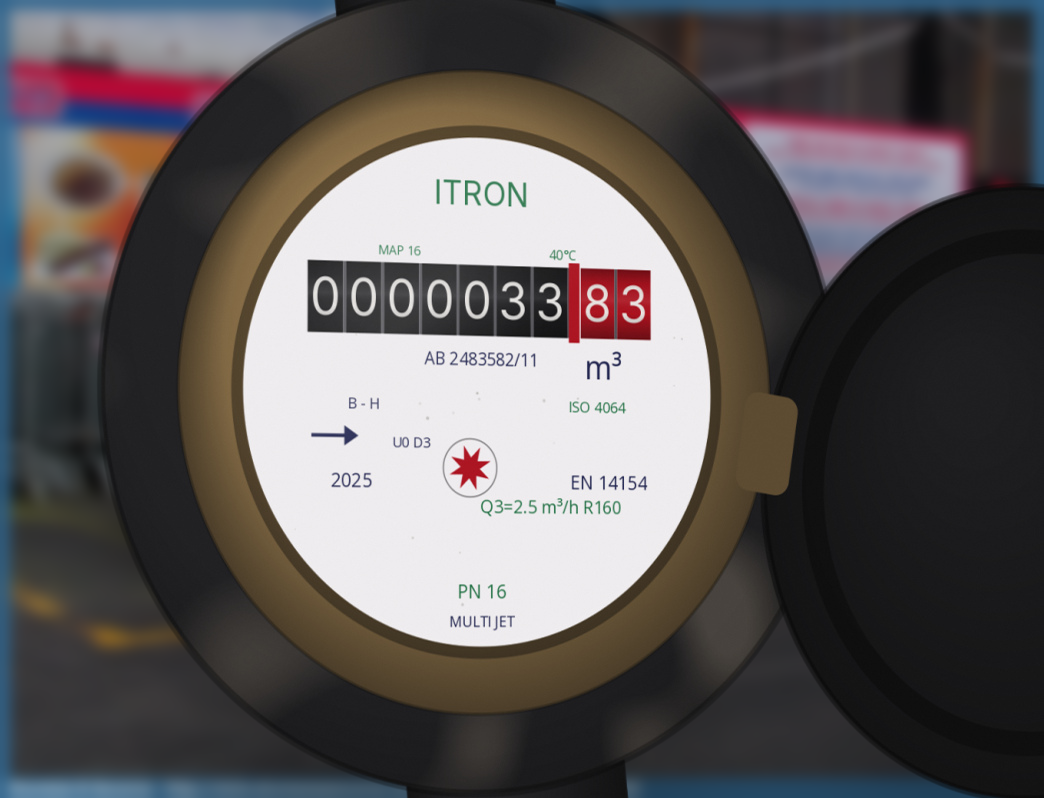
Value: 33.83 m³
